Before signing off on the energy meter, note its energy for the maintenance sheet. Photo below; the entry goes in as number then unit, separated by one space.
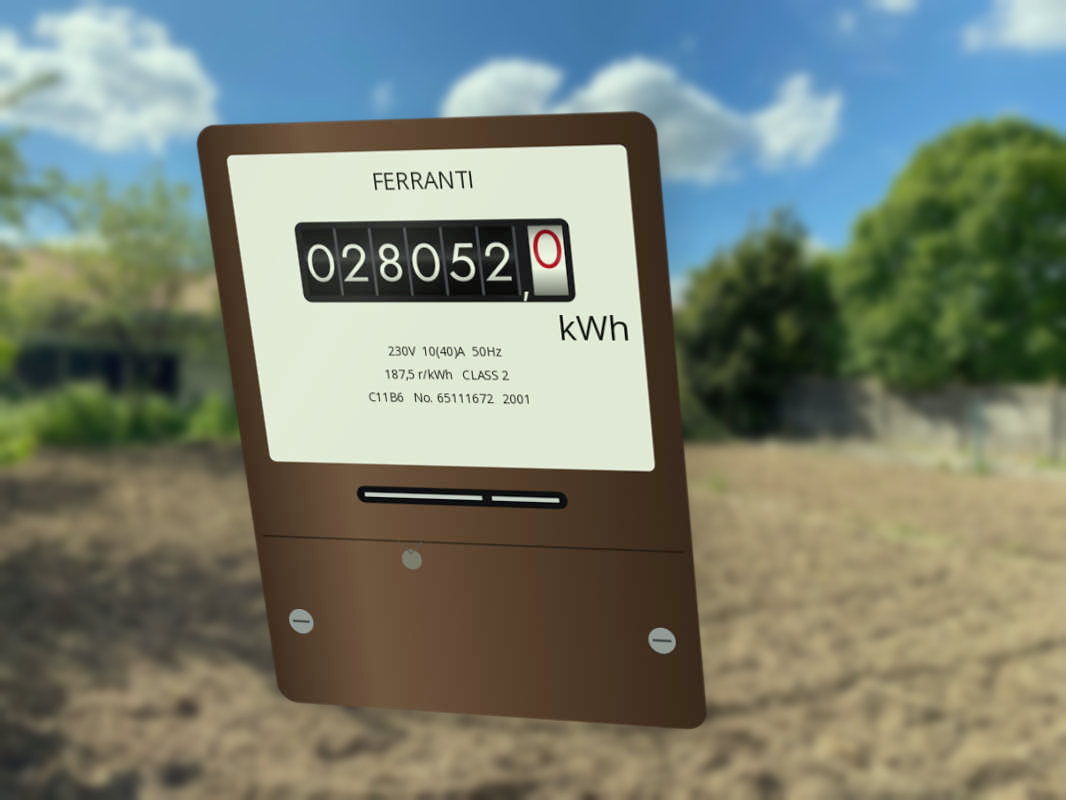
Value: 28052.0 kWh
